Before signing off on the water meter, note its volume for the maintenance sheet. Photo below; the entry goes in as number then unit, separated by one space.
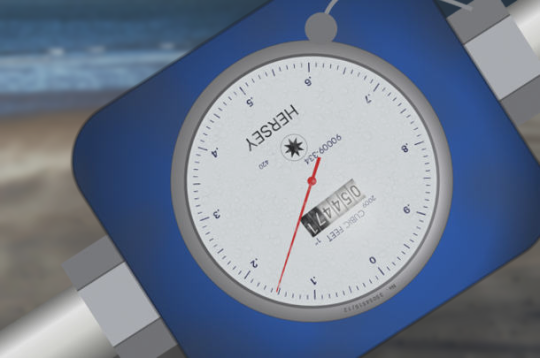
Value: 54471.15 ft³
